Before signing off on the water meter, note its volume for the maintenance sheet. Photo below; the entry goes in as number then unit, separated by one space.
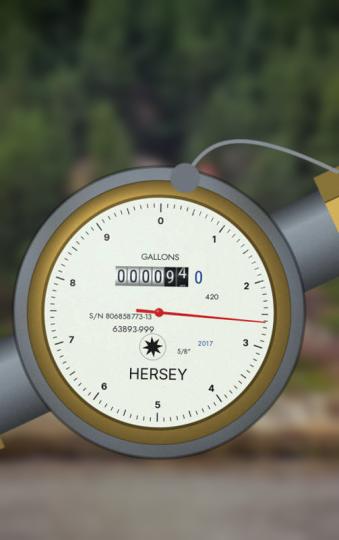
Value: 942.6 gal
